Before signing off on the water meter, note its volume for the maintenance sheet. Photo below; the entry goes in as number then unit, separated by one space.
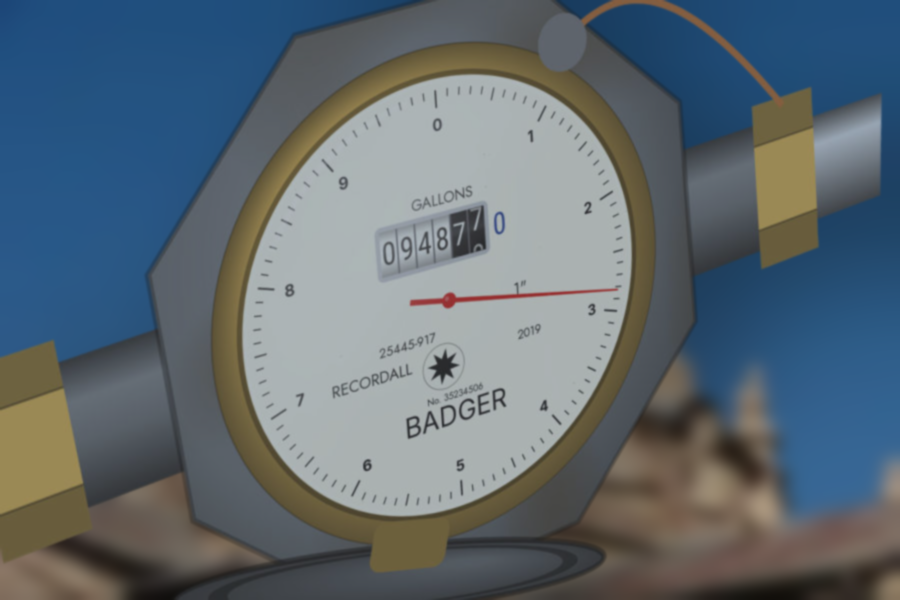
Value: 948772.8 gal
